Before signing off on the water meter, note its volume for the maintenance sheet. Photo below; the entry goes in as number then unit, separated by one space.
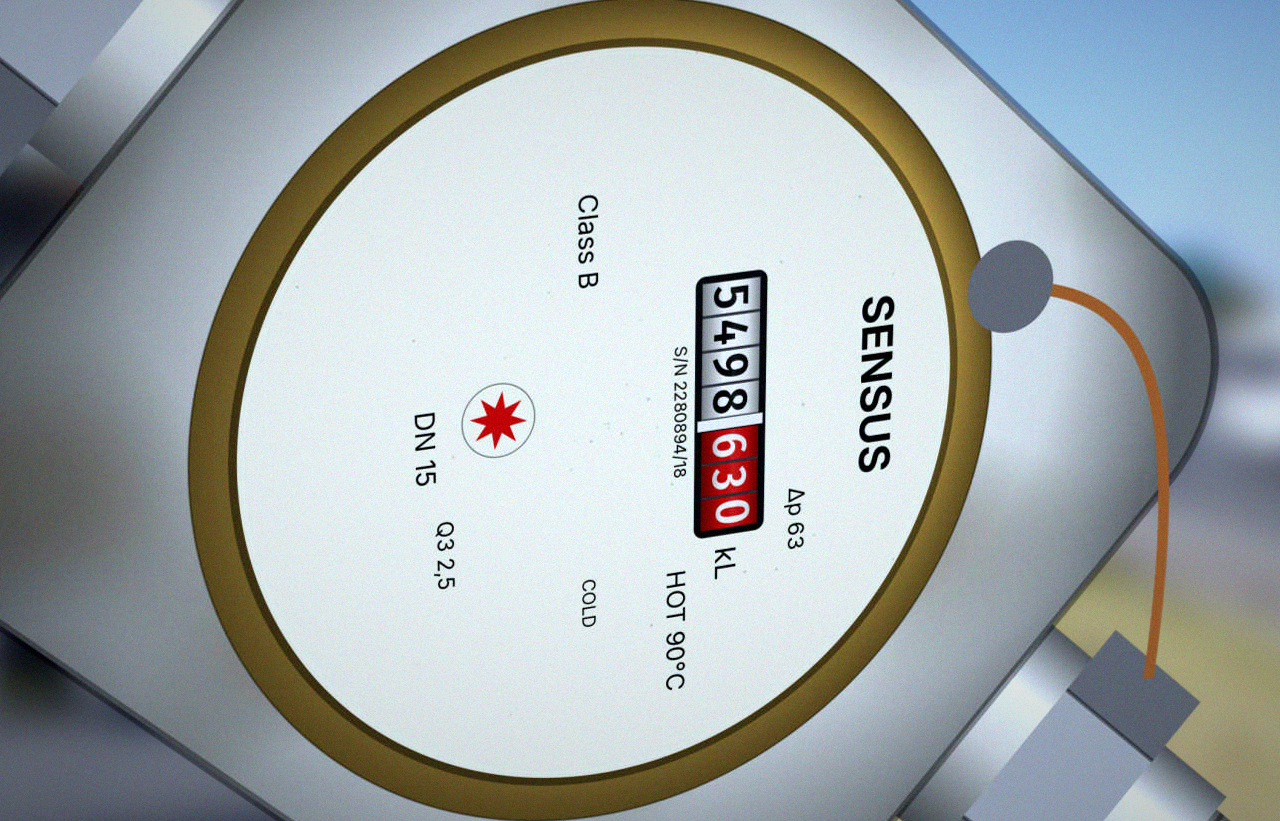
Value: 5498.630 kL
